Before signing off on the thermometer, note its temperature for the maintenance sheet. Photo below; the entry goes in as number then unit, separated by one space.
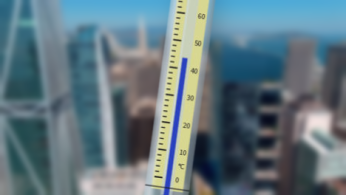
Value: 44 °C
